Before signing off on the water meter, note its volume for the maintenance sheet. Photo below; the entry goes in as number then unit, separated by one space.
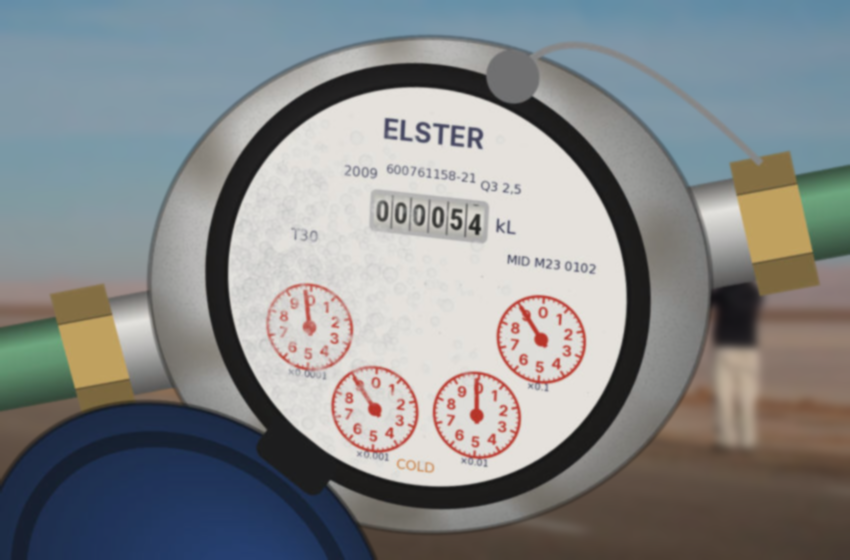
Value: 53.8989 kL
